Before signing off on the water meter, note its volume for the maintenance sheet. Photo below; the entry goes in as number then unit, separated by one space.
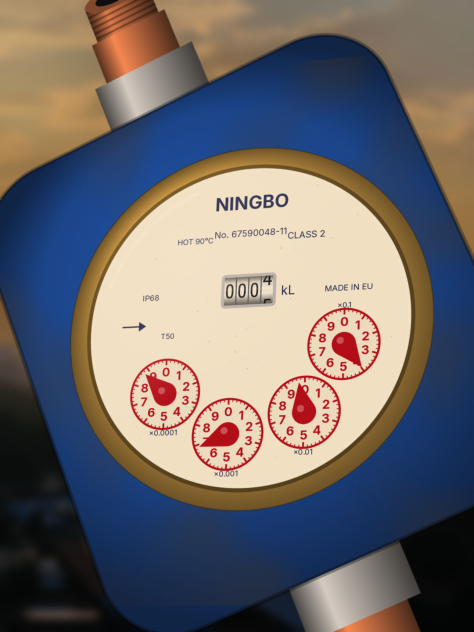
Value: 4.3968 kL
